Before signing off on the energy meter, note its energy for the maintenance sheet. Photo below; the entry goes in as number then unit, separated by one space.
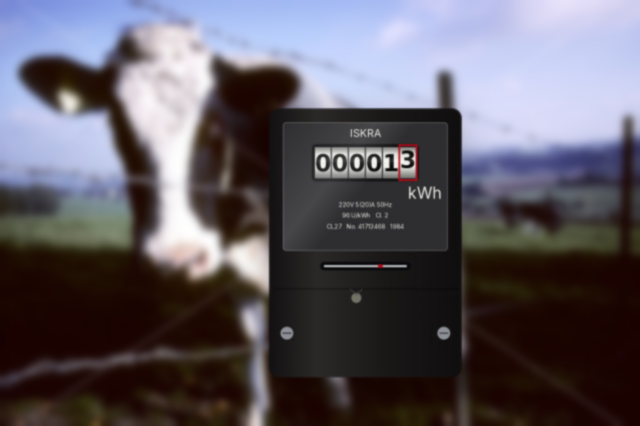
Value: 1.3 kWh
